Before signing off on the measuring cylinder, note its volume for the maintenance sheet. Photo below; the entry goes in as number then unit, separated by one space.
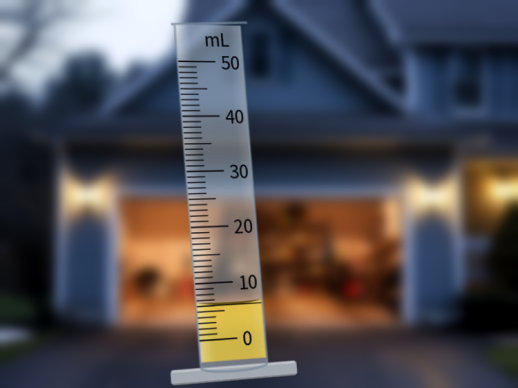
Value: 6 mL
